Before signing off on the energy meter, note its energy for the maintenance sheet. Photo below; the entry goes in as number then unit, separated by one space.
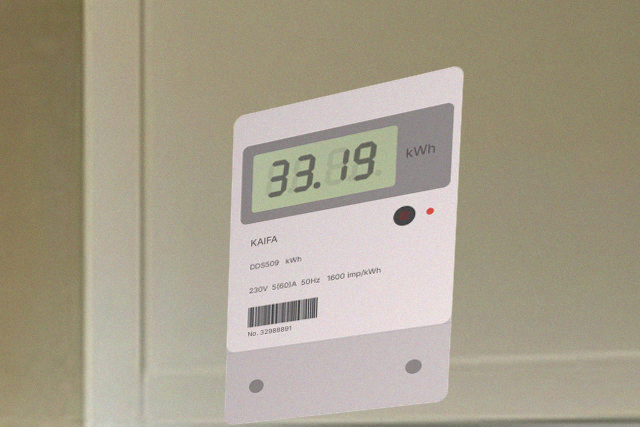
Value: 33.19 kWh
